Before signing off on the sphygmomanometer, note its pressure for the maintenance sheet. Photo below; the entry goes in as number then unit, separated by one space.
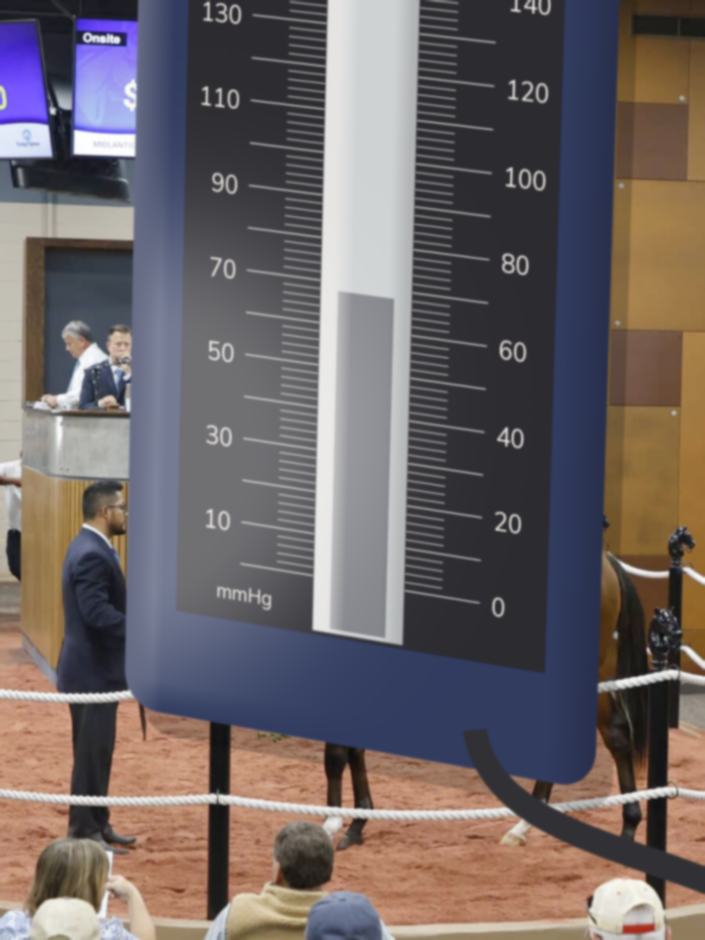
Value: 68 mmHg
